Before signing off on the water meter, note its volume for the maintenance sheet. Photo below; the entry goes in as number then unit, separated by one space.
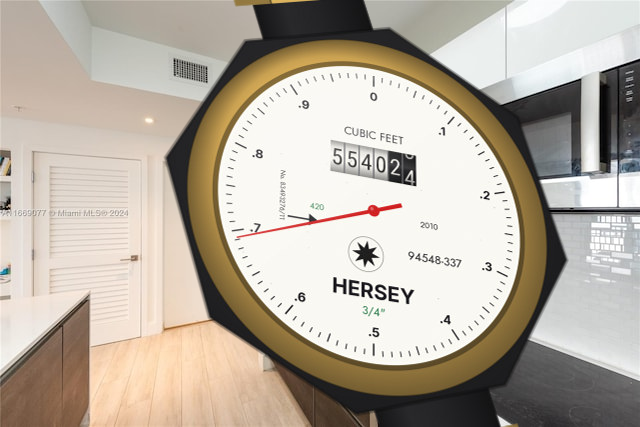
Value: 554023.69 ft³
